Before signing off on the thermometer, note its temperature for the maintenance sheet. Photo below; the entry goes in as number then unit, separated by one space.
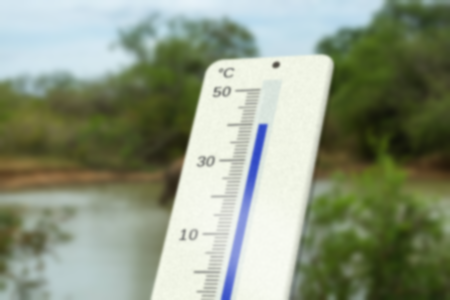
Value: 40 °C
